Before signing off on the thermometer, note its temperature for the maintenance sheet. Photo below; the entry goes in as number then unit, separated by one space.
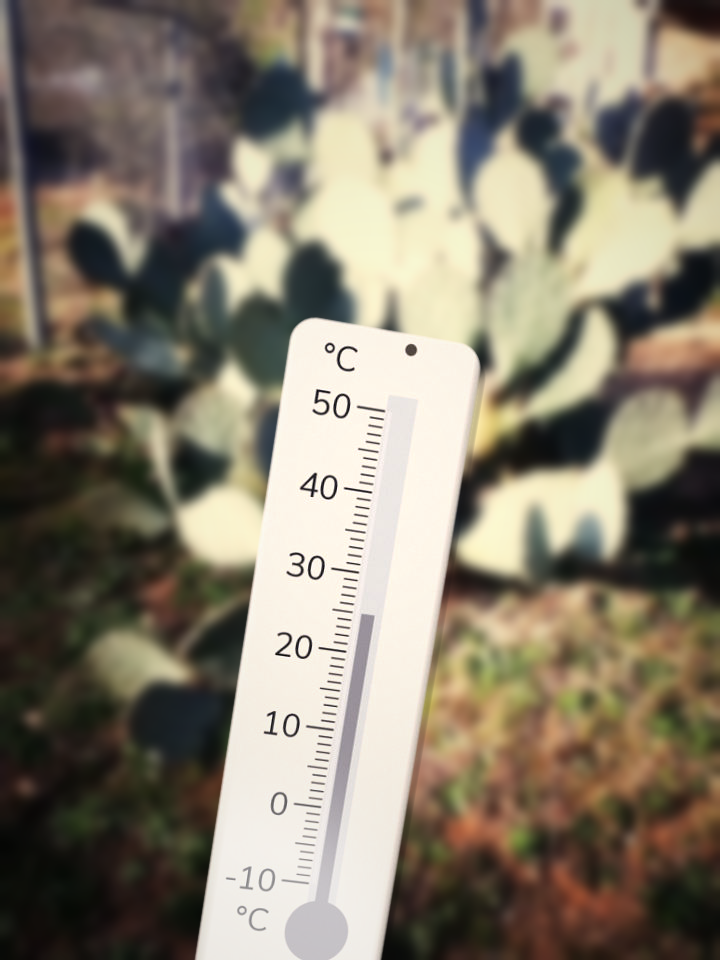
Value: 25 °C
